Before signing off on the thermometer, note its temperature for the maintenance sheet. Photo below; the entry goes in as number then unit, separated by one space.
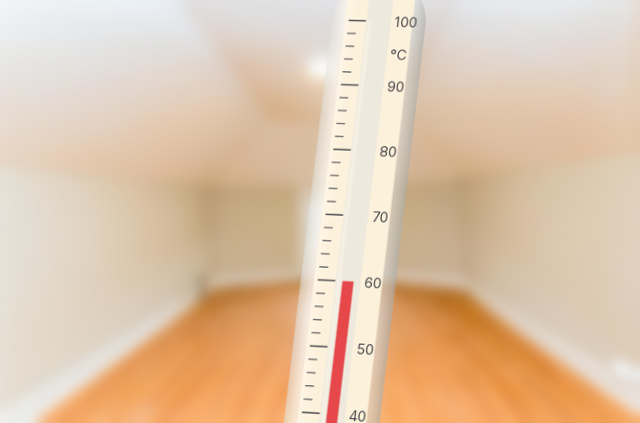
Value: 60 °C
